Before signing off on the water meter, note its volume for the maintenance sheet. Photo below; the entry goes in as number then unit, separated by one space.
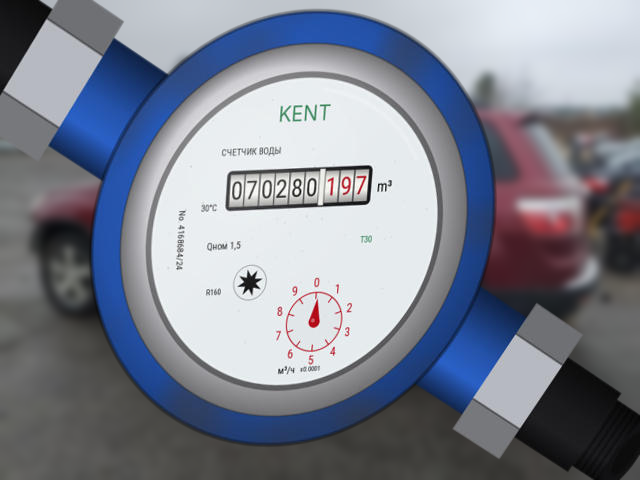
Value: 70280.1970 m³
